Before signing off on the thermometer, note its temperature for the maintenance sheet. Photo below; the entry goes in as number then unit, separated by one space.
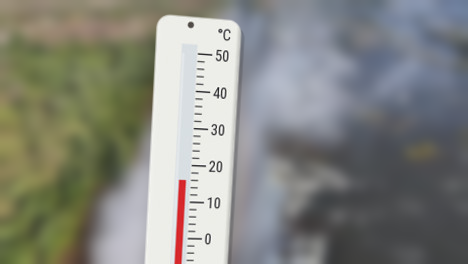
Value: 16 °C
